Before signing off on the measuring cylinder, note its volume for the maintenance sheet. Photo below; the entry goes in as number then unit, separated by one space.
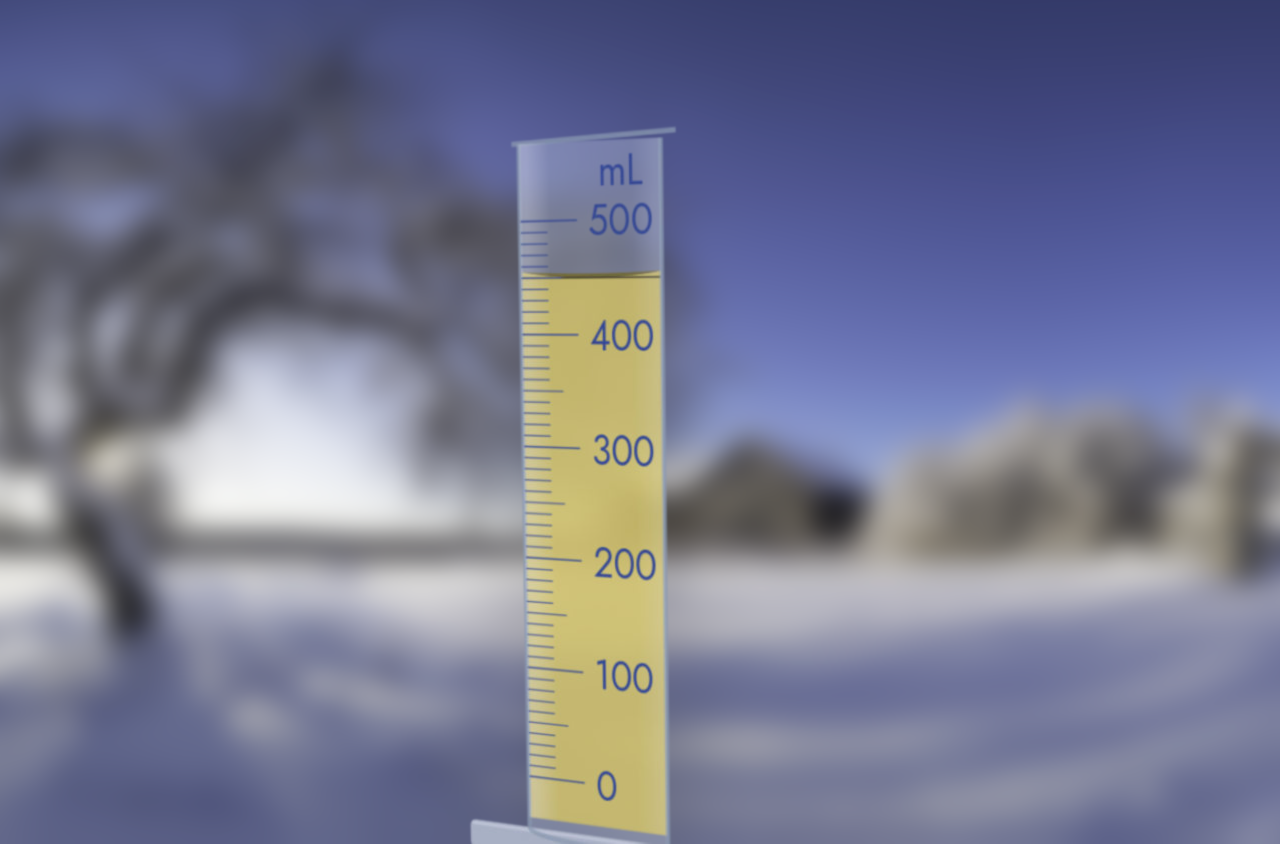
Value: 450 mL
